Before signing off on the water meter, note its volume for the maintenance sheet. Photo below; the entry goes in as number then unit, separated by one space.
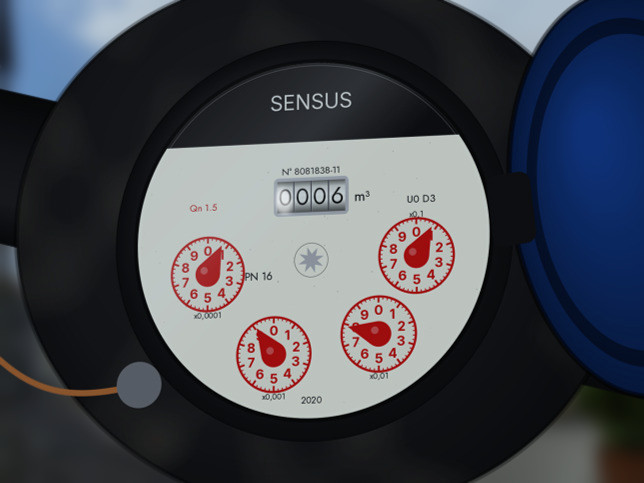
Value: 6.0790 m³
